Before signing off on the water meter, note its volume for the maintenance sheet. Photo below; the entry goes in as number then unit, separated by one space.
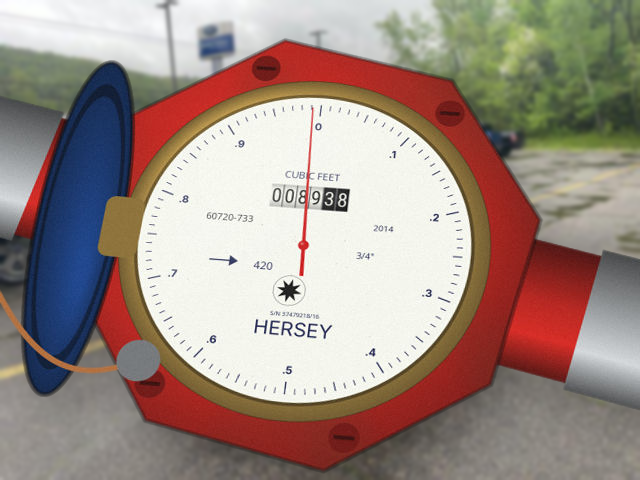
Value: 8937.99 ft³
